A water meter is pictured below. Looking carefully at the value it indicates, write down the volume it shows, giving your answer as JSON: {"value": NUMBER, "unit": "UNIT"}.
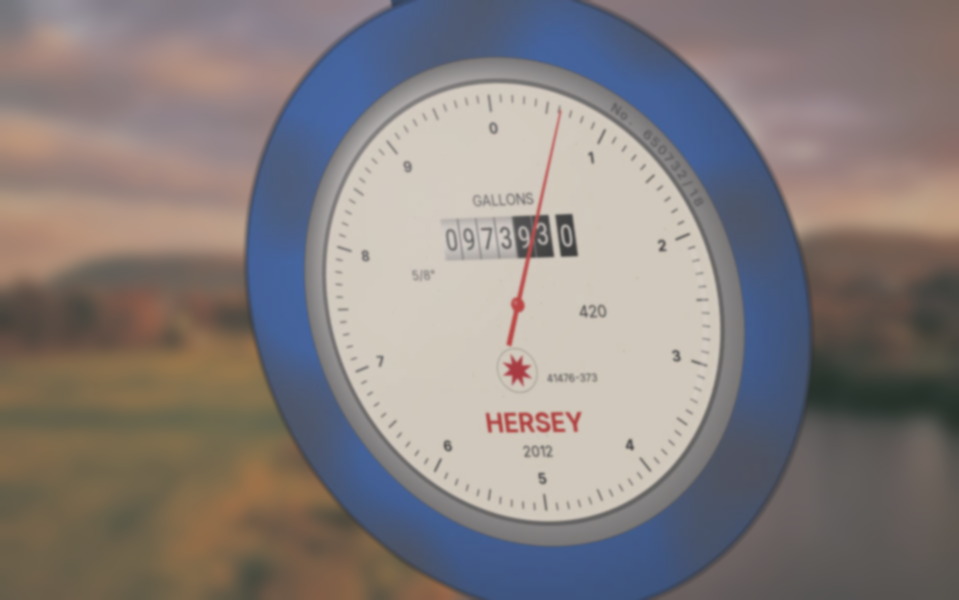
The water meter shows {"value": 973930.6, "unit": "gal"}
